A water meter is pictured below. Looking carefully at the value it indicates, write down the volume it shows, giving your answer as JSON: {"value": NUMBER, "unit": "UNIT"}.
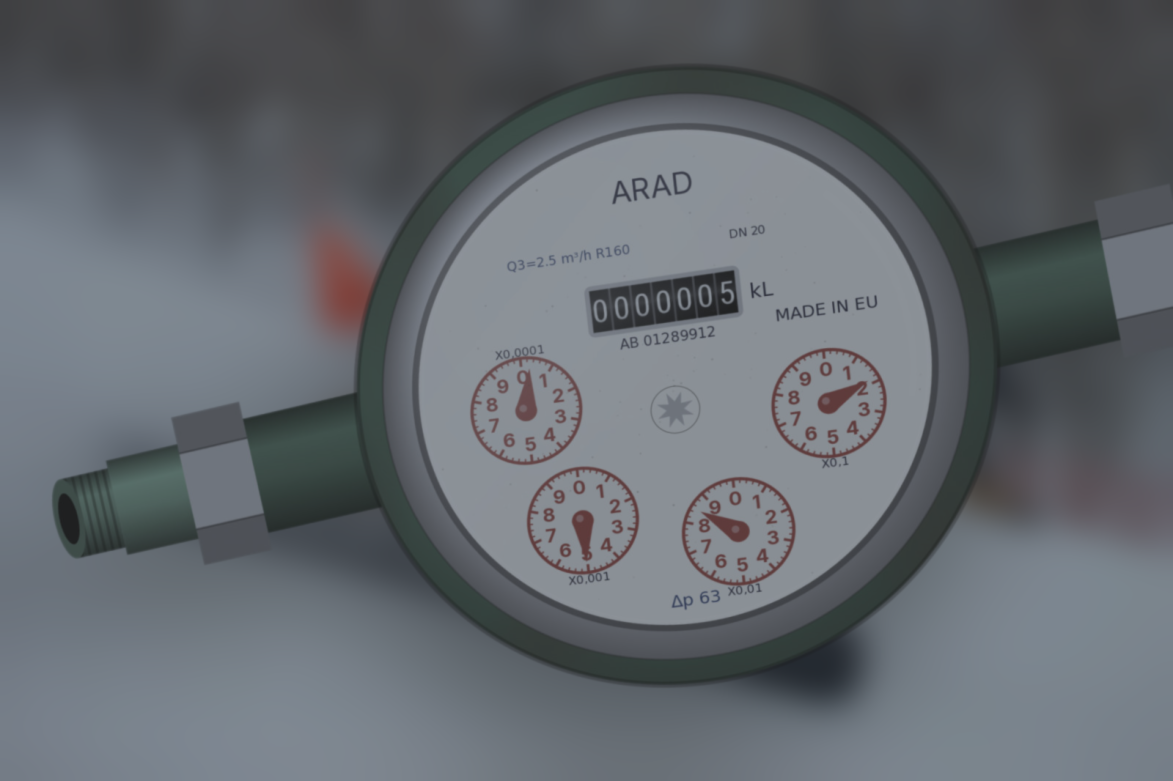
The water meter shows {"value": 5.1850, "unit": "kL"}
